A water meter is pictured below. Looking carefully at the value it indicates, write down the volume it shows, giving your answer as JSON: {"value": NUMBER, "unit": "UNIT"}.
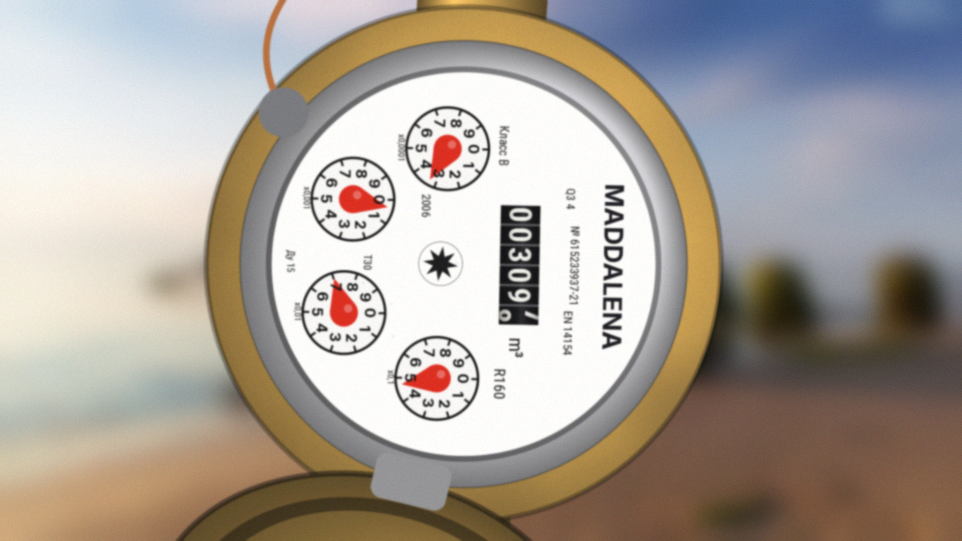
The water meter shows {"value": 3097.4703, "unit": "m³"}
